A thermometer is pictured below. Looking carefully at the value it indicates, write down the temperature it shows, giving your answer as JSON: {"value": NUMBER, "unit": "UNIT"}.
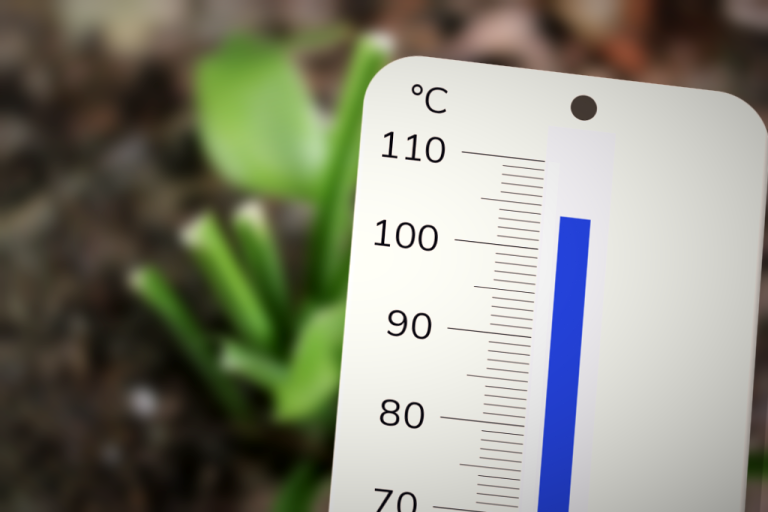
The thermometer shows {"value": 104, "unit": "°C"}
